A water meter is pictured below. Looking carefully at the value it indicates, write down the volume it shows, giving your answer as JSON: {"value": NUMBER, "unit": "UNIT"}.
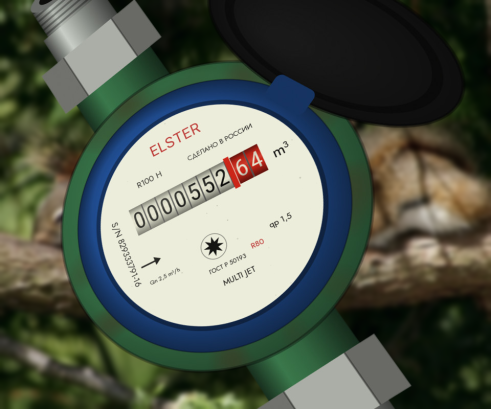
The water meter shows {"value": 552.64, "unit": "m³"}
